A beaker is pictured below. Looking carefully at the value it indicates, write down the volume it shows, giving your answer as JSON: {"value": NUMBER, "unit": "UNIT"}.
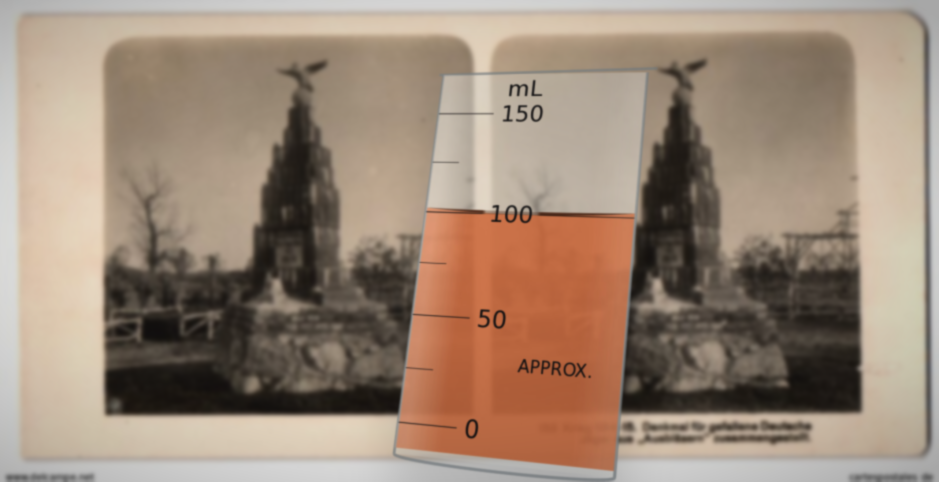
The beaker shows {"value": 100, "unit": "mL"}
